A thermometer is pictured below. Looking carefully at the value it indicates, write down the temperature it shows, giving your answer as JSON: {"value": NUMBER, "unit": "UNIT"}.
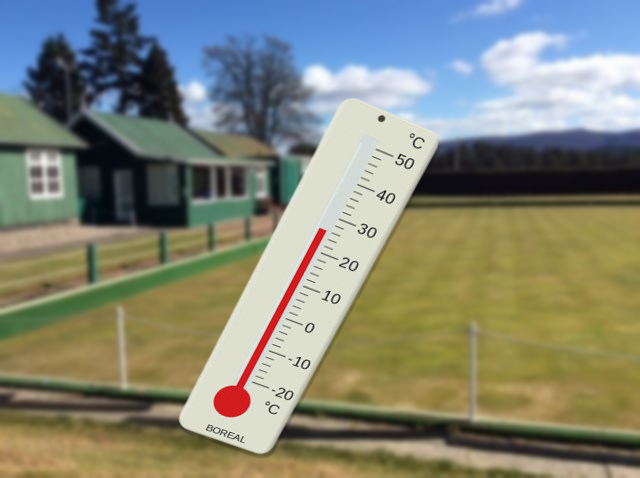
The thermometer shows {"value": 26, "unit": "°C"}
